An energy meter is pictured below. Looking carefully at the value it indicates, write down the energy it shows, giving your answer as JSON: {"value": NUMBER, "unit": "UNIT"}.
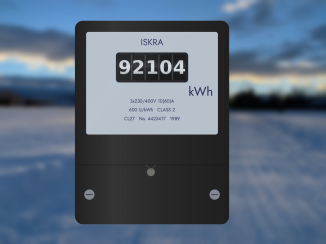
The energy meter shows {"value": 92104, "unit": "kWh"}
